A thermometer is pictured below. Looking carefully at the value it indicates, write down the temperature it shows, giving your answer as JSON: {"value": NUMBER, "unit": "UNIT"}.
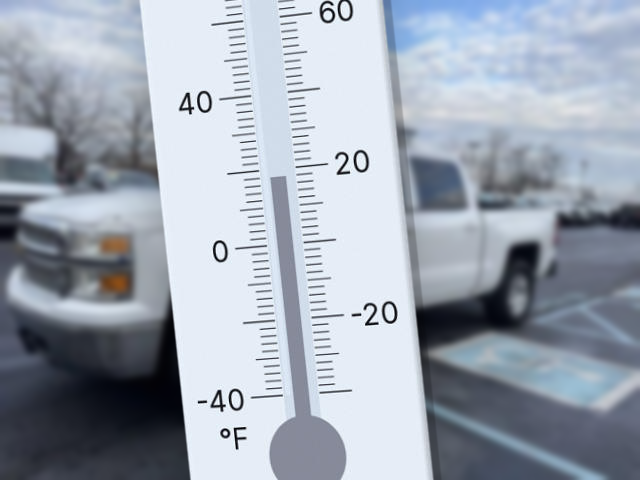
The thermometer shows {"value": 18, "unit": "°F"}
